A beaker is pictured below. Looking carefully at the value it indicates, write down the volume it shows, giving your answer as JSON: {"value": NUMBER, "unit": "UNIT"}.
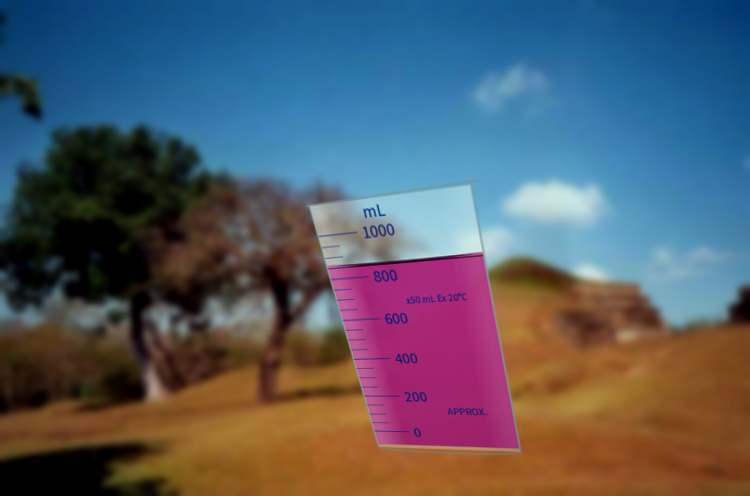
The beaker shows {"value": 850, "unit": "mL"}
